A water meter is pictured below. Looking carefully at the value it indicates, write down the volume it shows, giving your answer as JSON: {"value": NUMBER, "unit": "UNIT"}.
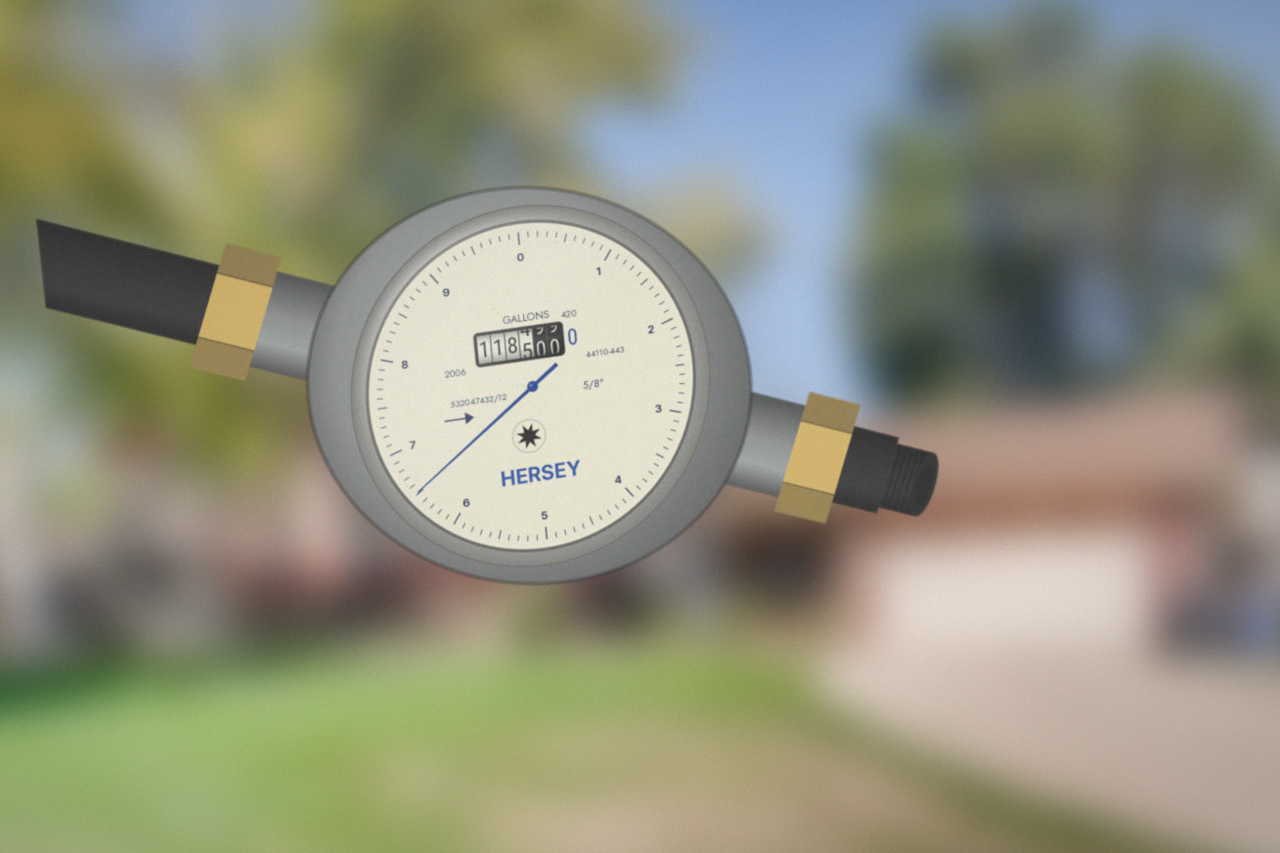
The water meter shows {"value": 1184996.5, "unit": "gal"}
